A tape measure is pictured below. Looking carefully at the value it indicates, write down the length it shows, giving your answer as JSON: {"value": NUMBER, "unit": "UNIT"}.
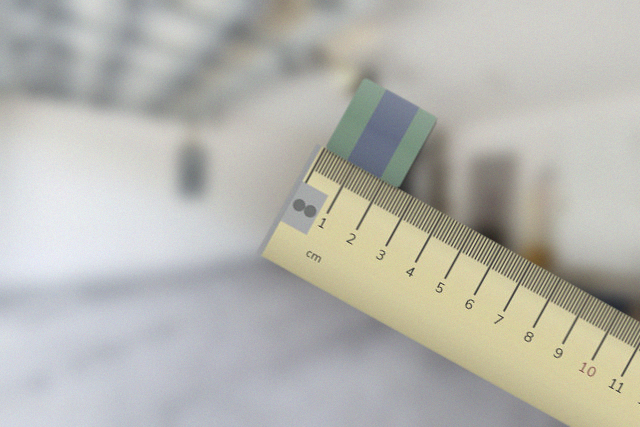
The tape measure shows {"value": 2.5, "unit": "cm"}
